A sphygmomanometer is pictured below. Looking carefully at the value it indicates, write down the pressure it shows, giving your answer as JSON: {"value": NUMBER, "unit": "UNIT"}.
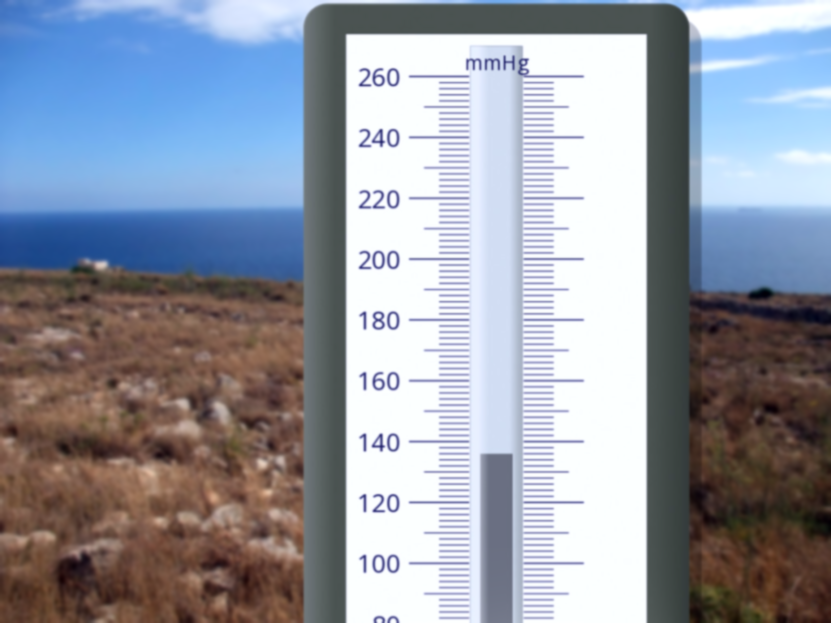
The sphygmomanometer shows {"value": 136, "unit": "mmHg"}
